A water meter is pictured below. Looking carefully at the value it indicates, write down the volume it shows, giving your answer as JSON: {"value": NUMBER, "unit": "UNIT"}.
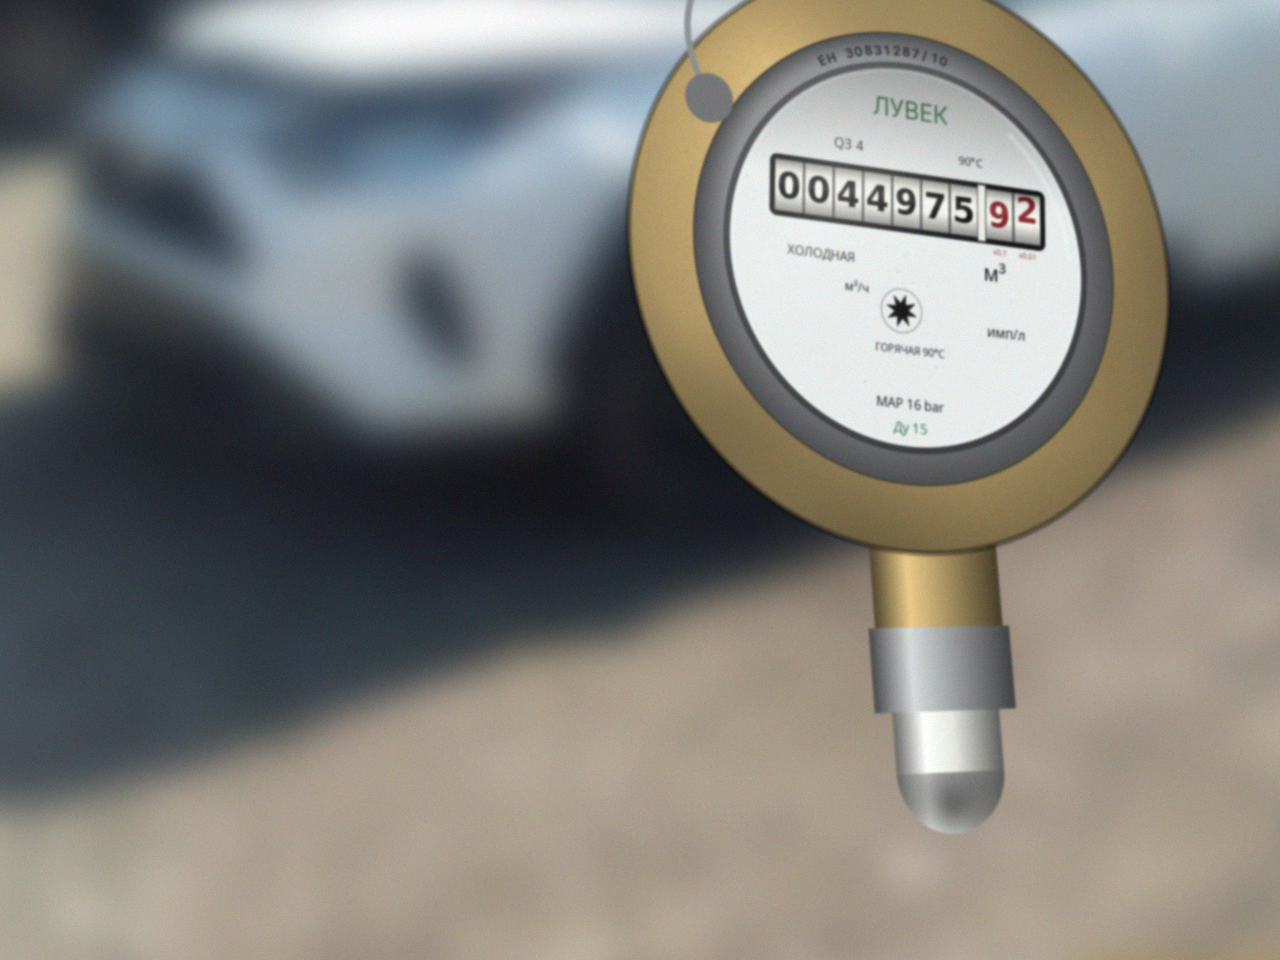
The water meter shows {"value": 44975.92, "unit": "m³"}
